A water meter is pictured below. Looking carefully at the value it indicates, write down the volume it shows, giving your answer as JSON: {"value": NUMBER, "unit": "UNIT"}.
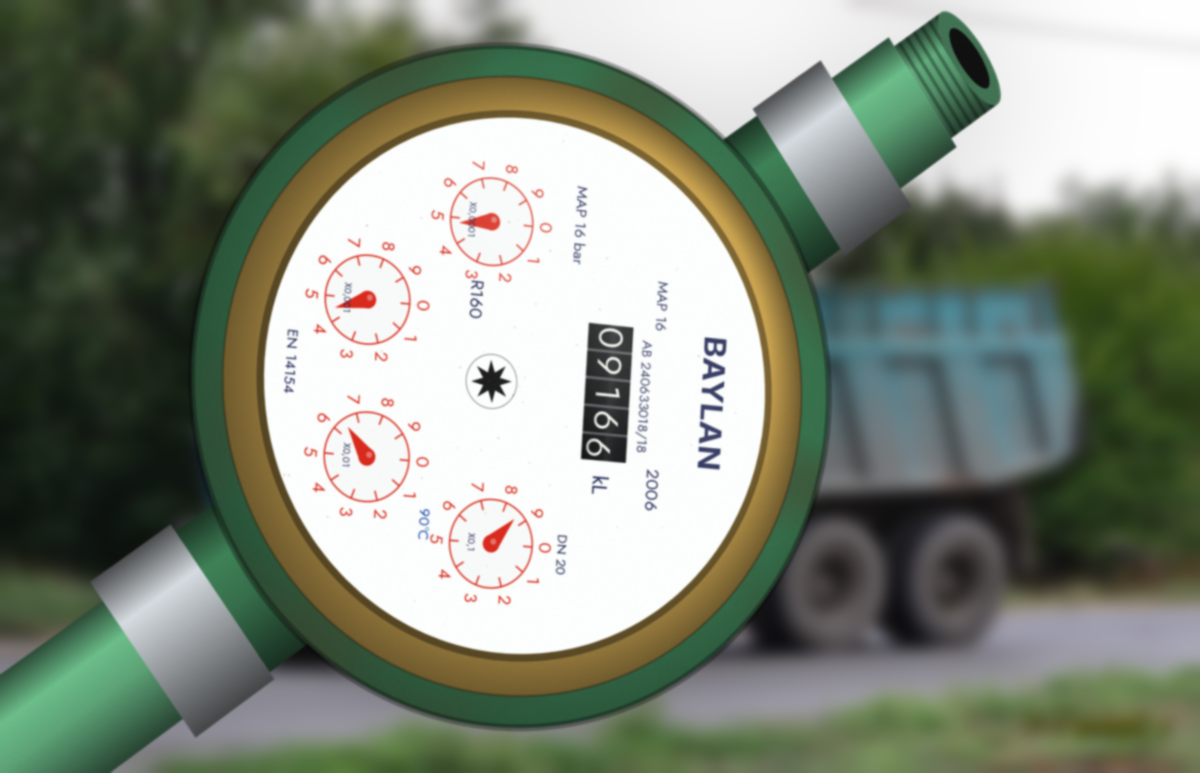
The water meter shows {"value": 9165.8644, "unit": "kL"}
